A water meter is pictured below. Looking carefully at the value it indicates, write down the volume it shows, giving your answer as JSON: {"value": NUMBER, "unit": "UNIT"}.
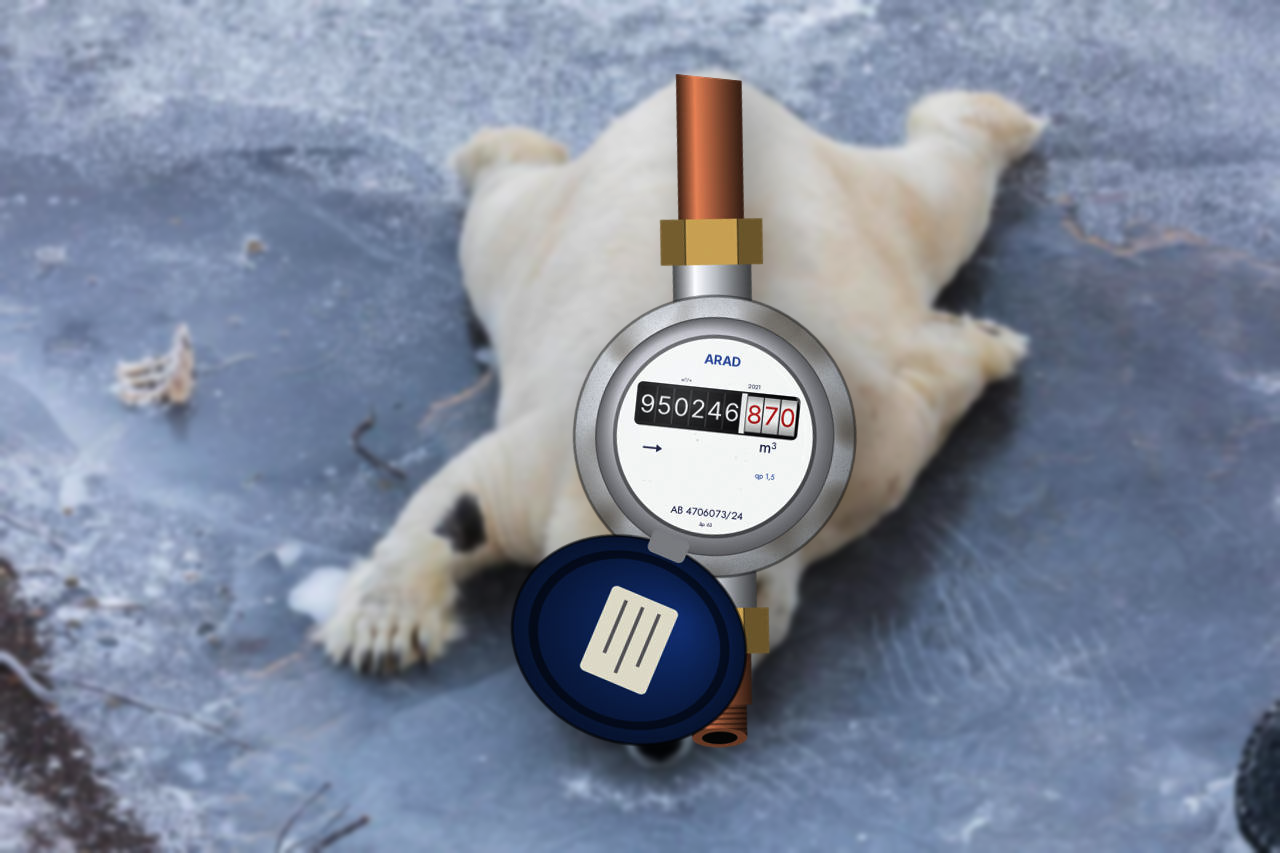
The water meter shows {"value": 950246.870, "unit": "m³"}
